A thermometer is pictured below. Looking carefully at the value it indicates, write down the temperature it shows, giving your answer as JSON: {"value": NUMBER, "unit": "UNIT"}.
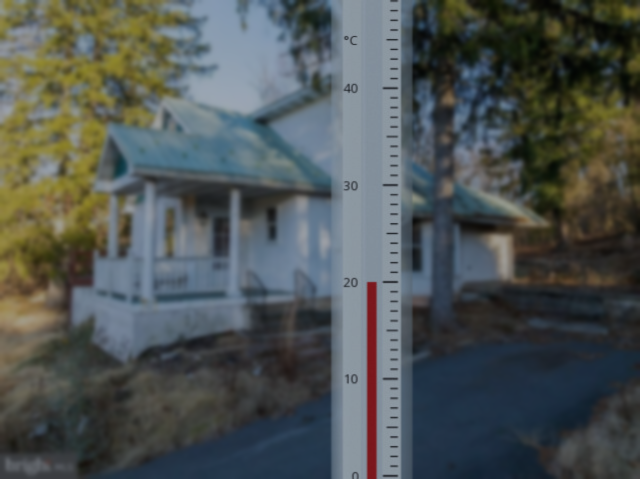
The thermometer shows {"value": 20, "unit": "°C"}
